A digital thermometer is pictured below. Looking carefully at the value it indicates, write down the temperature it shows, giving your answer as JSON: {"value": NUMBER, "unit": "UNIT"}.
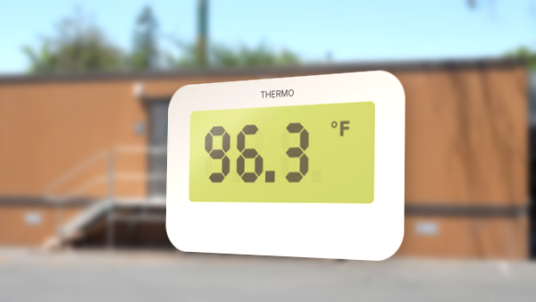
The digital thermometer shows {"value": 96.3, "unit": "°F"}
